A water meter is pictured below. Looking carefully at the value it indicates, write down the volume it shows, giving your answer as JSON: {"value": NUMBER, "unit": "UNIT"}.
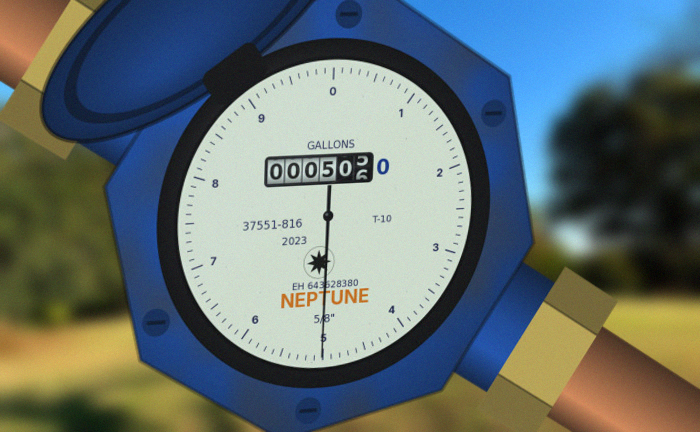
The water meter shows {"value": 5055.0, "unit": "gal"}
